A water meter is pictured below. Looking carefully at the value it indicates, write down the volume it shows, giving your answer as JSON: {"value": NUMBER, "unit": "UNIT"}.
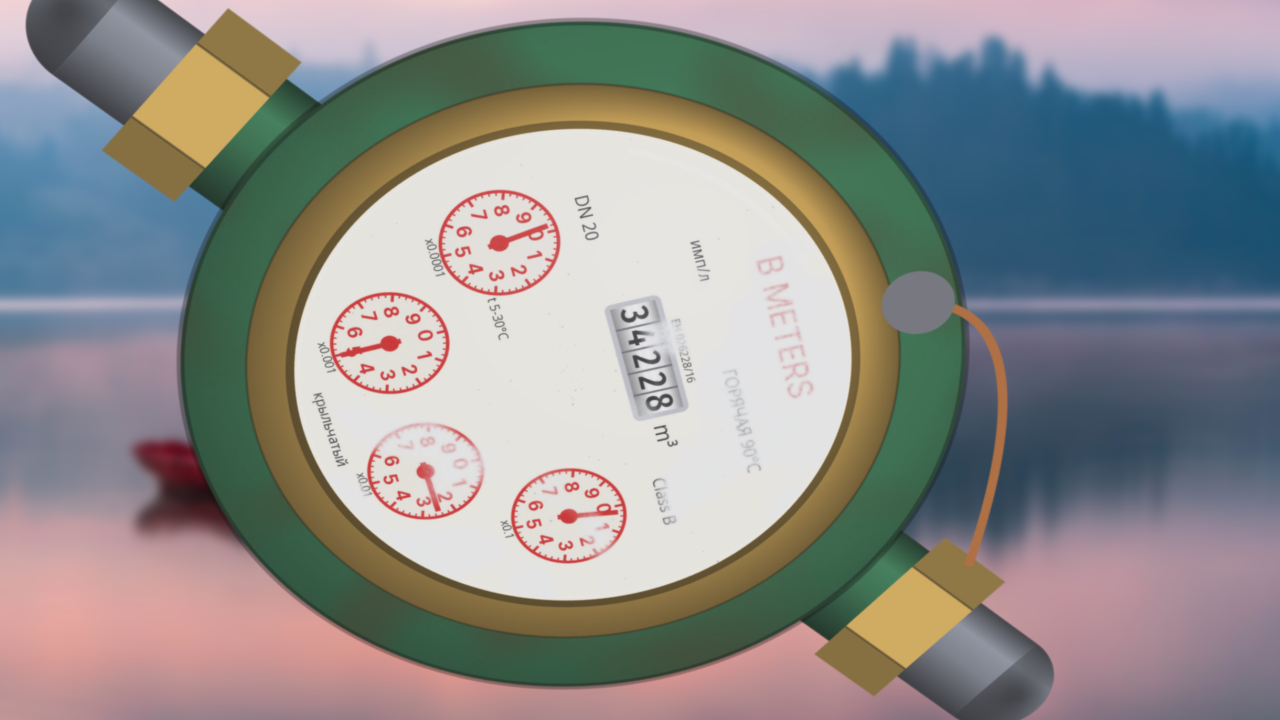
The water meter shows {"value": 34228.0249, "unit": "m³"}
